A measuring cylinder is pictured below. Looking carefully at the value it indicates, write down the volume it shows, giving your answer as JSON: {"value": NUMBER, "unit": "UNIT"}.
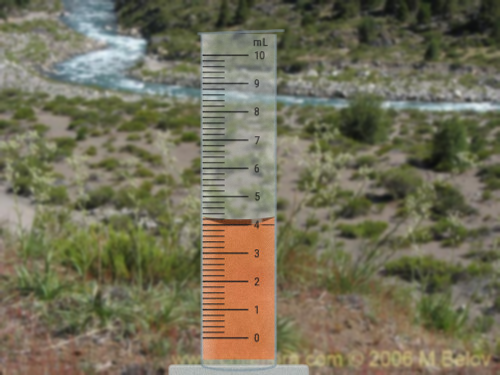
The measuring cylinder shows {"value": 4, "unit": "mL"}
